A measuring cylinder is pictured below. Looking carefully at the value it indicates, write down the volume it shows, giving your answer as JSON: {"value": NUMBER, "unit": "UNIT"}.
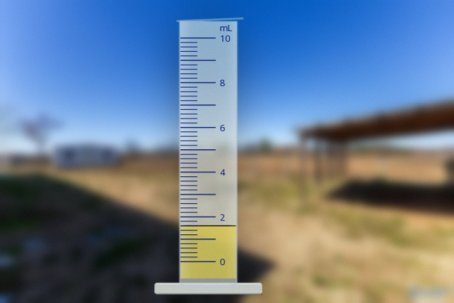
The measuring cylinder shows {"value": 1.6, "unit": "mL"}
